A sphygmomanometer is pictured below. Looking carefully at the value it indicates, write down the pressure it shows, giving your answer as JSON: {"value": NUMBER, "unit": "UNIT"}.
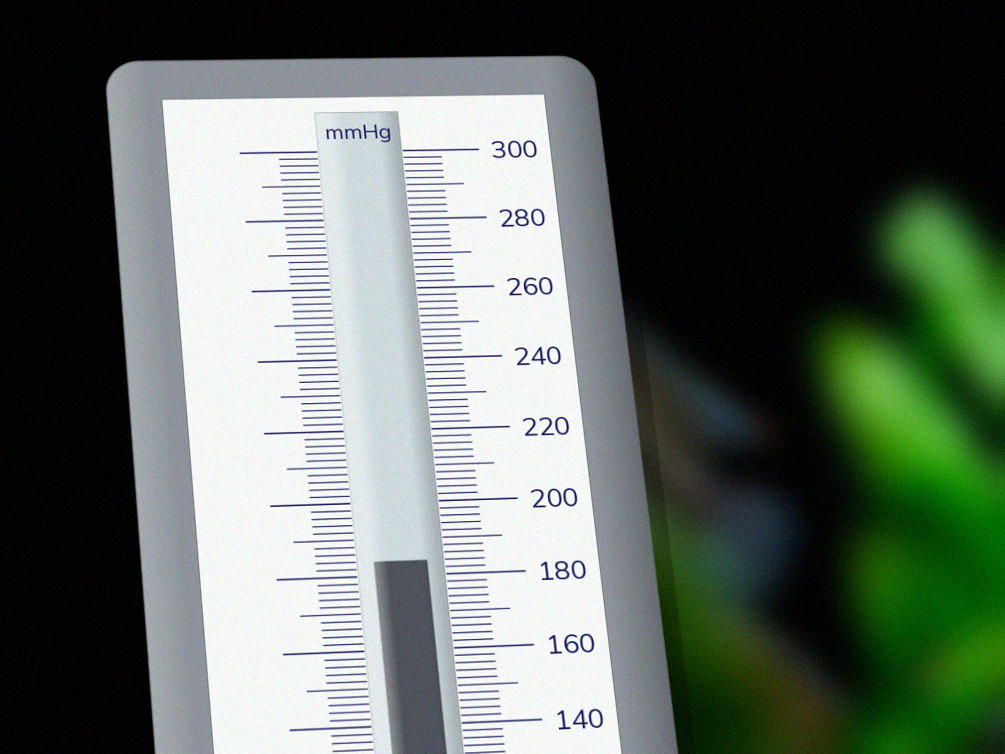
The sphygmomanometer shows {"value": 184, "unit": "mmHg"}
